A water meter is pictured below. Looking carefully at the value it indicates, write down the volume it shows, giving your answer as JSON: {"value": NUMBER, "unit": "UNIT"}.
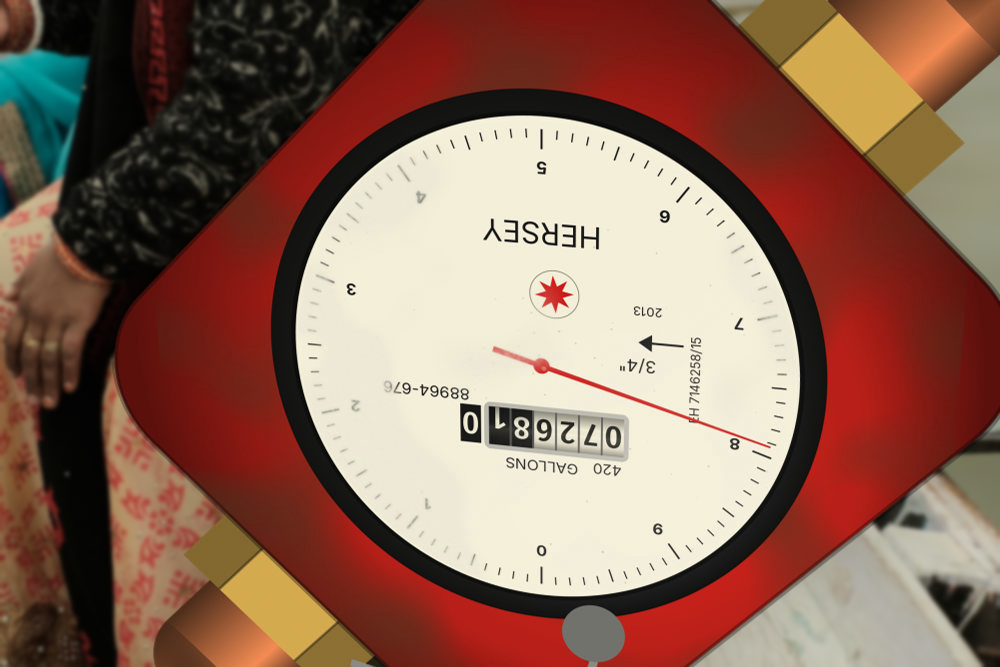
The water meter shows {"value": 726807.9, "unit": "gal"}
